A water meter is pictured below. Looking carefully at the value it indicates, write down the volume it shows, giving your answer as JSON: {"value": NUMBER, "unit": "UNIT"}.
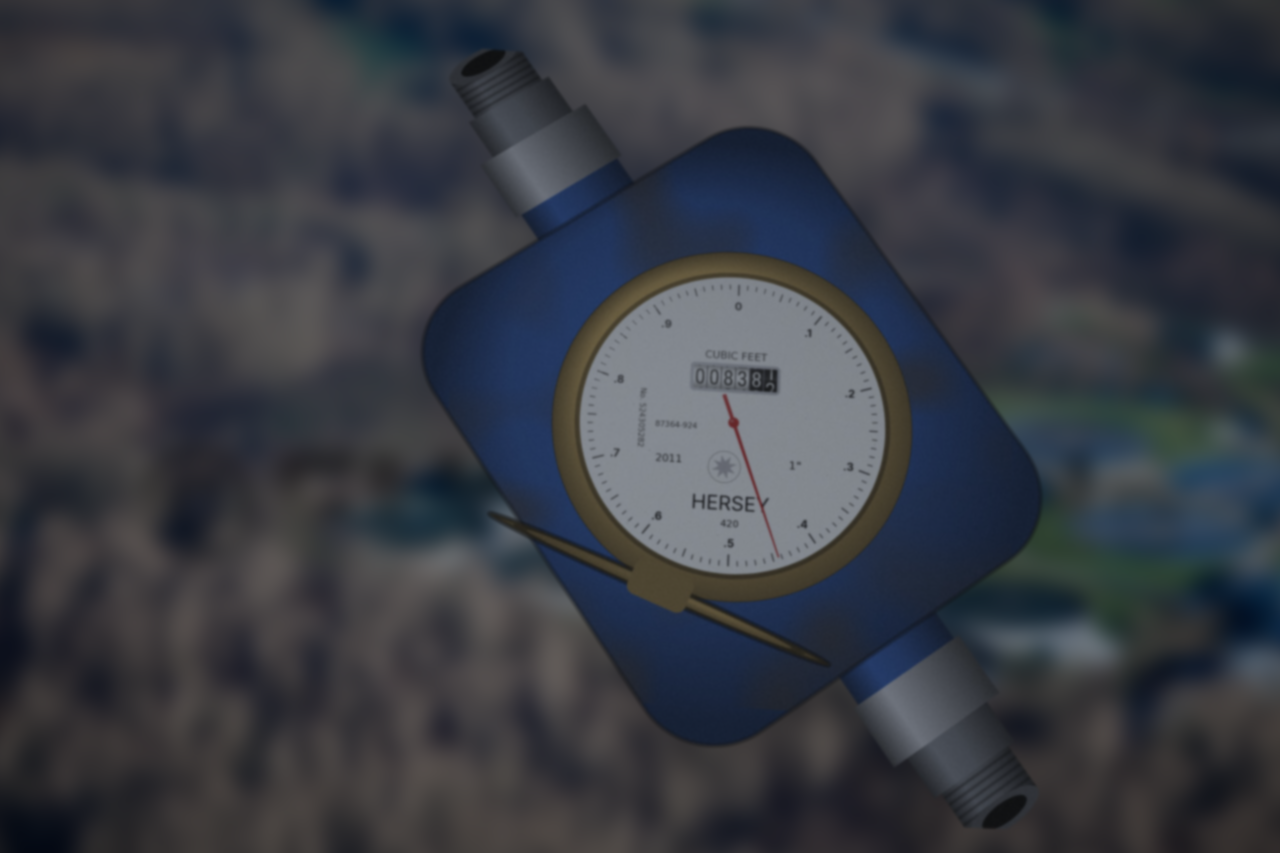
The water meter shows {"value": 8381.44, "unit": "ft³"}
